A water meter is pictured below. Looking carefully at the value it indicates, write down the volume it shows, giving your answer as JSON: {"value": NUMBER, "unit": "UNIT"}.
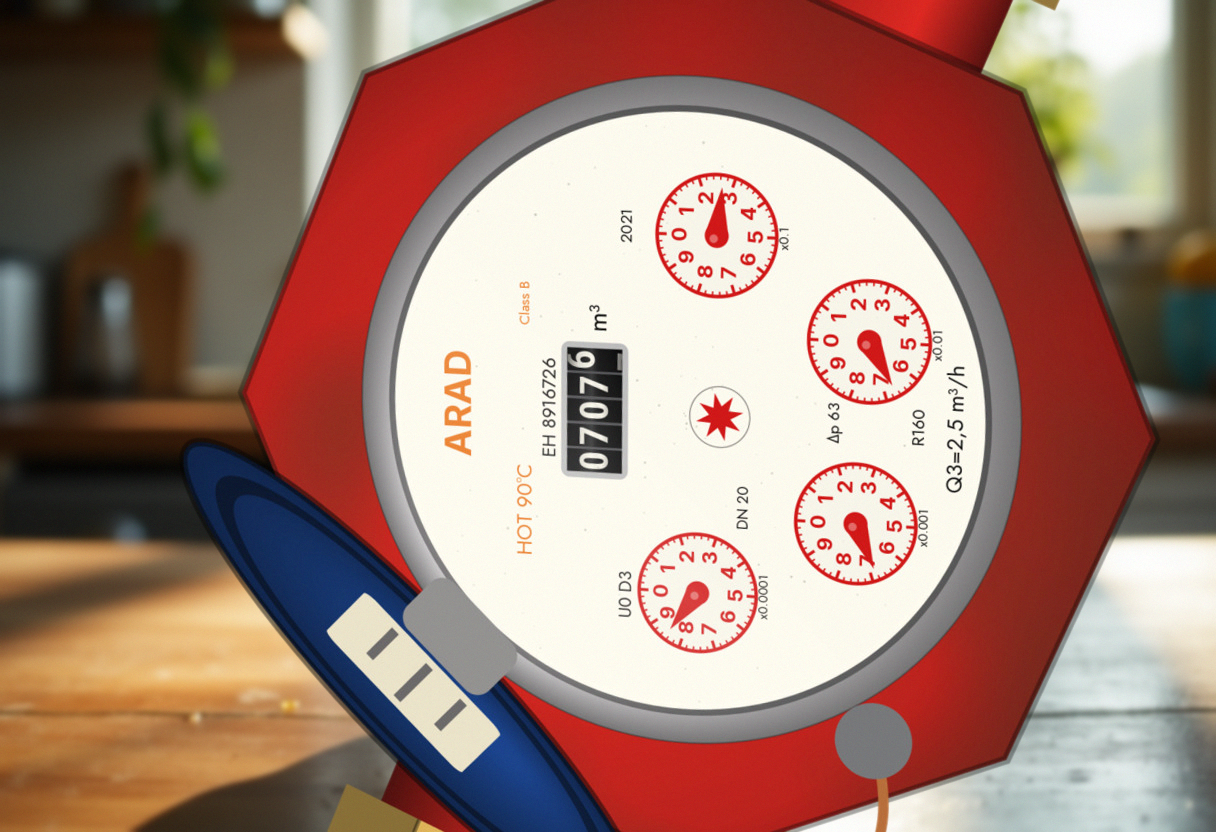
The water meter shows {"value": 7076.2668, "unit": "m³"}
